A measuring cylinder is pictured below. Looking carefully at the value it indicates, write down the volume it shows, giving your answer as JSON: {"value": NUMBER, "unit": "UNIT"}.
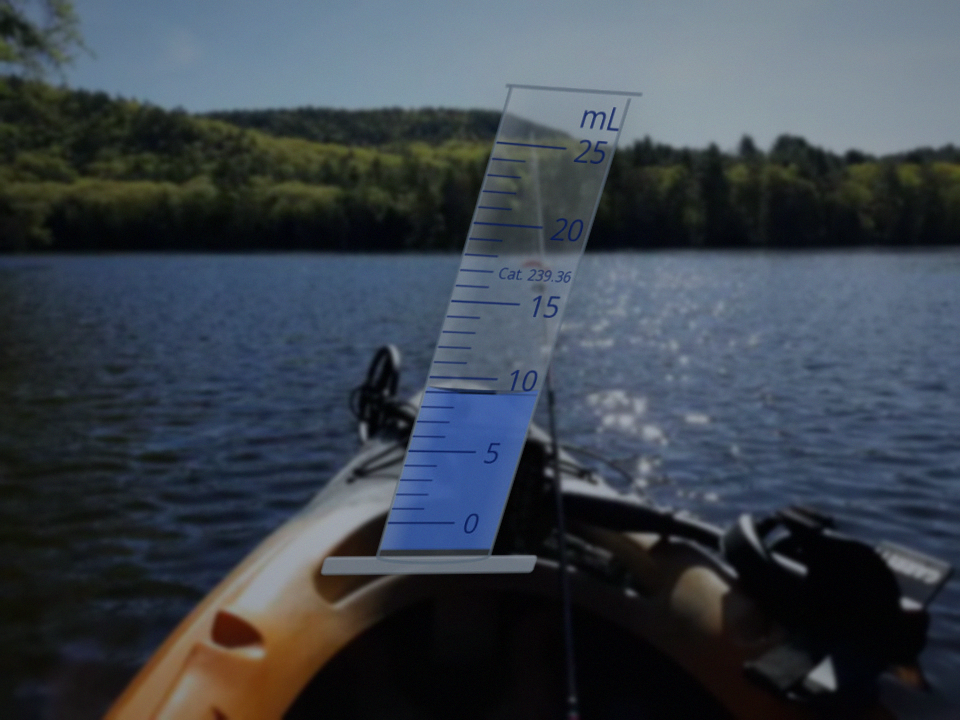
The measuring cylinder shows {"value": 9, "unit": "mL"}
